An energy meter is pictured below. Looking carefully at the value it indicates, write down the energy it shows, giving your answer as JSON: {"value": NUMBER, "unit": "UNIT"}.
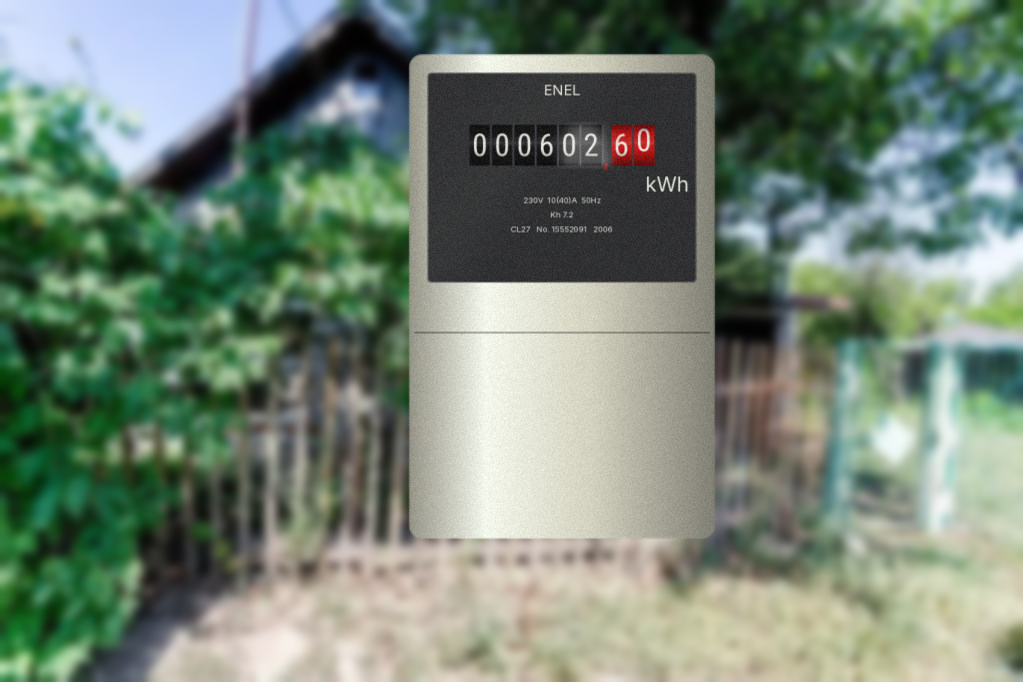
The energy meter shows {"value": 602.60, "unit": "kWh"}
